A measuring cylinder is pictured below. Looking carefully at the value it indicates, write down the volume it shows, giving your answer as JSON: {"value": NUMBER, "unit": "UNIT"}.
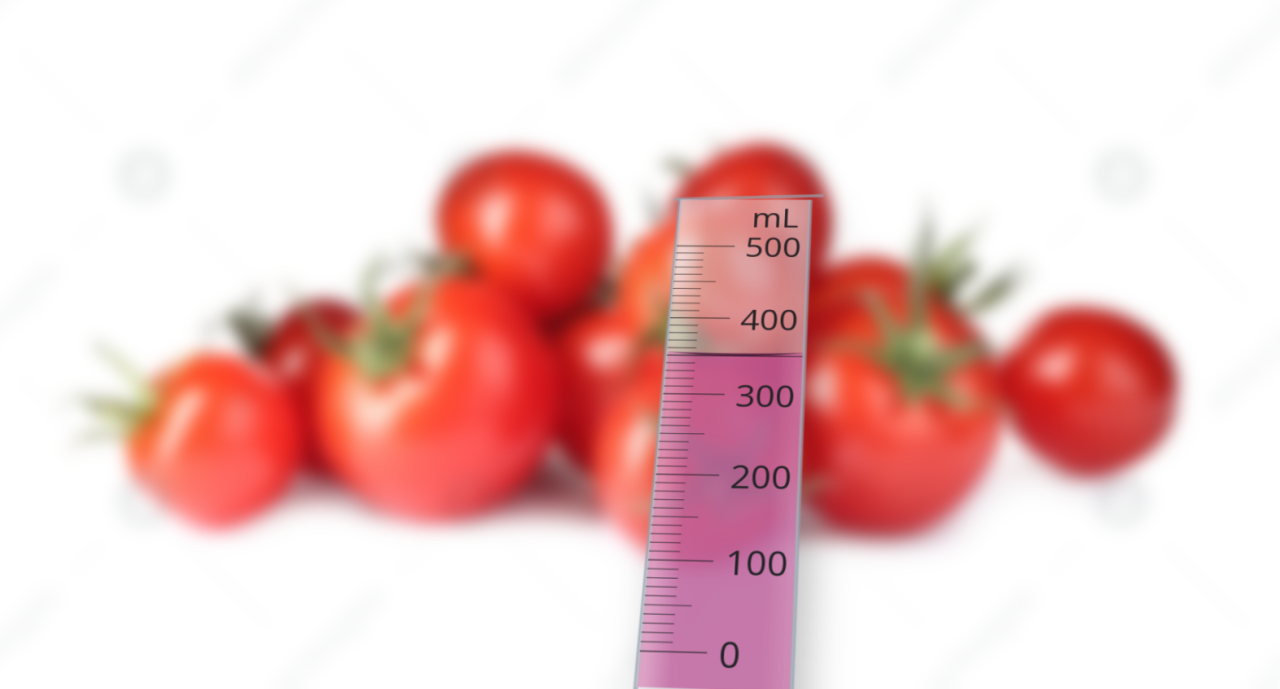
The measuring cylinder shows {"value": 350, "unit": "mL"}
